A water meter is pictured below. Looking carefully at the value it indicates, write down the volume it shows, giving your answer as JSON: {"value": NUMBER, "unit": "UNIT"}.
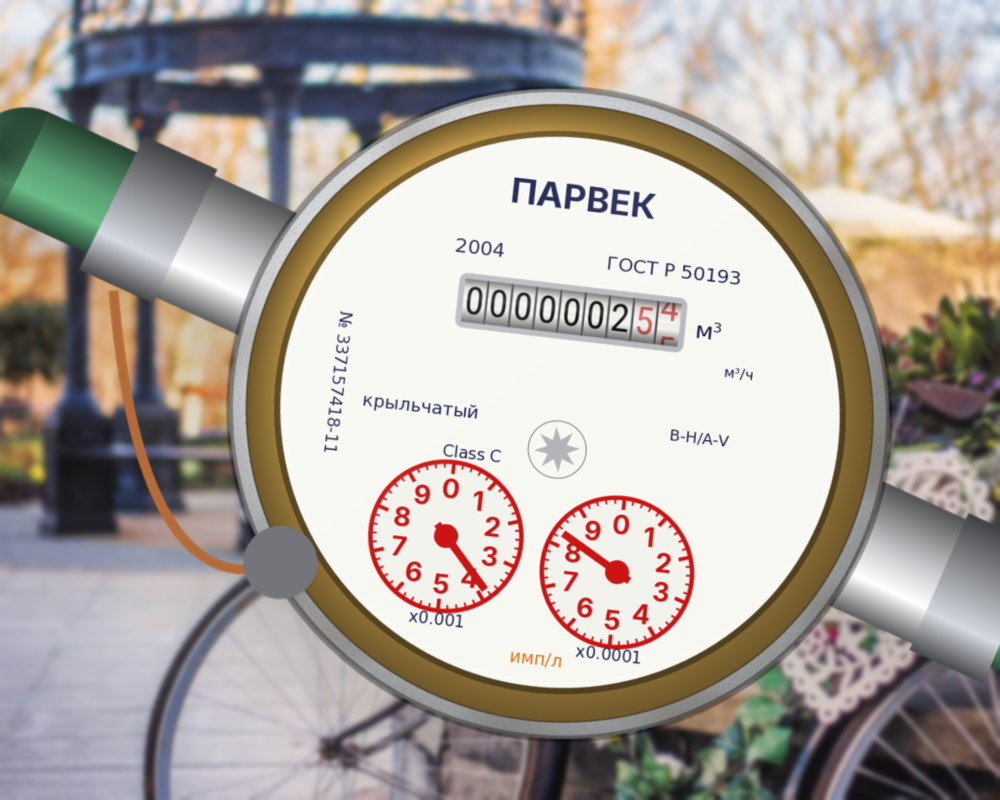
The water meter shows {"value": 2.5438, "unit": "m³"}
